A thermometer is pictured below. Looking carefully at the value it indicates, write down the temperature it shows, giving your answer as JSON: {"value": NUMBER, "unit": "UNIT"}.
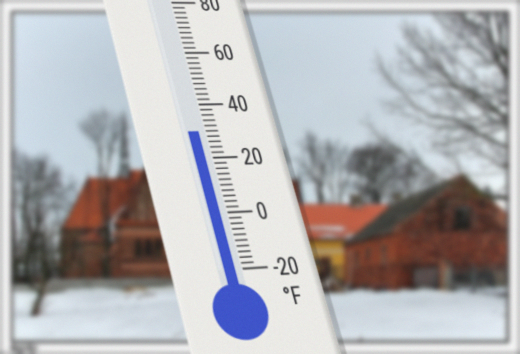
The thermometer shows {"value": 30, "unit": "°F"}
